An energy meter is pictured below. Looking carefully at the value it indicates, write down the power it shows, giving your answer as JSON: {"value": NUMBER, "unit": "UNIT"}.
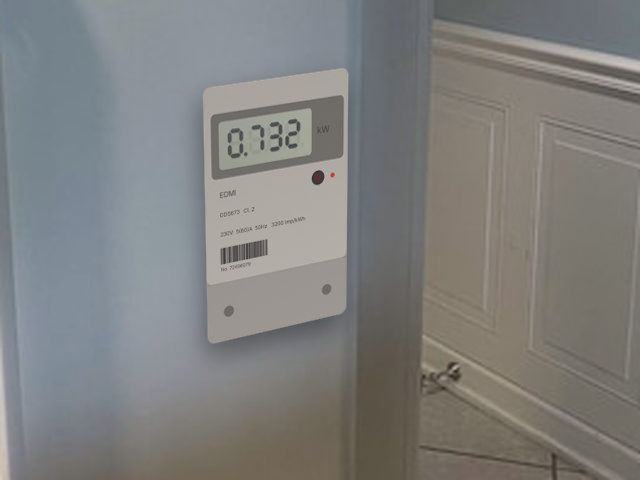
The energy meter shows {"value": 0.732, "unit": "kW"}
